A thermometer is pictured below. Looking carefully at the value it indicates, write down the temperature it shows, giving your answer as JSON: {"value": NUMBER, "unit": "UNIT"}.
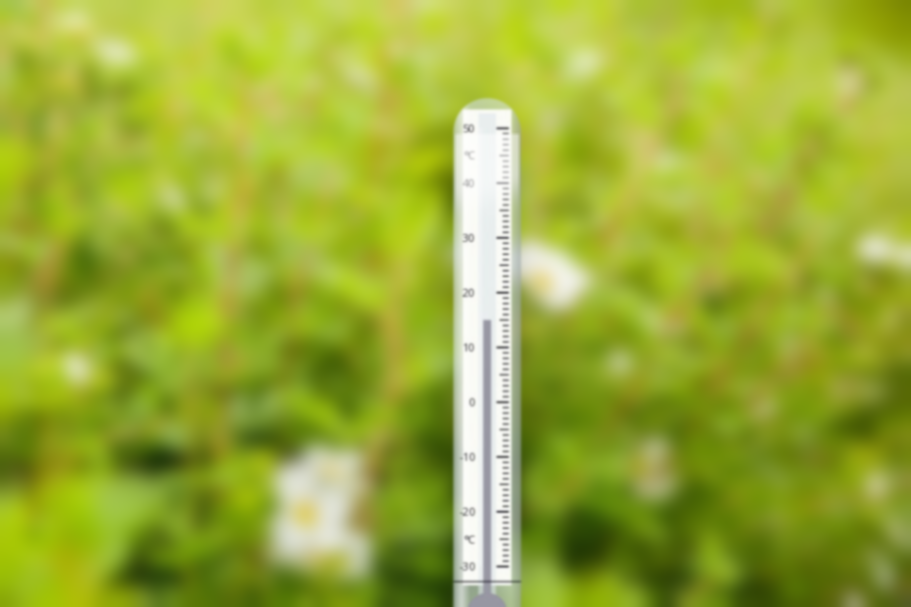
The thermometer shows {"value": 15, "unit": "°C"}
